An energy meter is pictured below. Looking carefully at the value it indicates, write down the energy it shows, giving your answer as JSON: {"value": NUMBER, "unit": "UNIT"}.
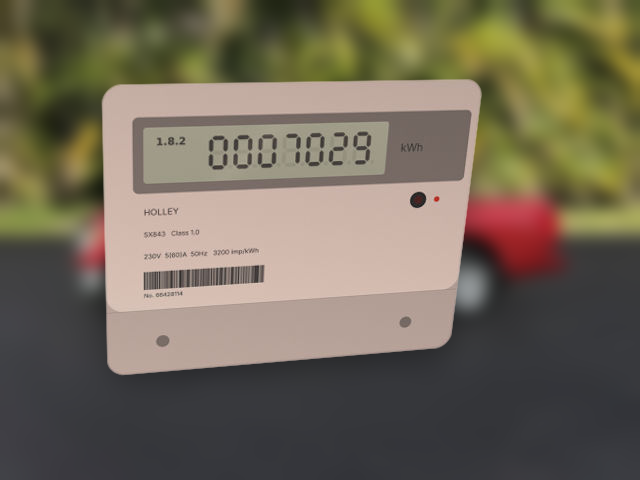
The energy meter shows {"value": 7029, "unit": "kWh"}
